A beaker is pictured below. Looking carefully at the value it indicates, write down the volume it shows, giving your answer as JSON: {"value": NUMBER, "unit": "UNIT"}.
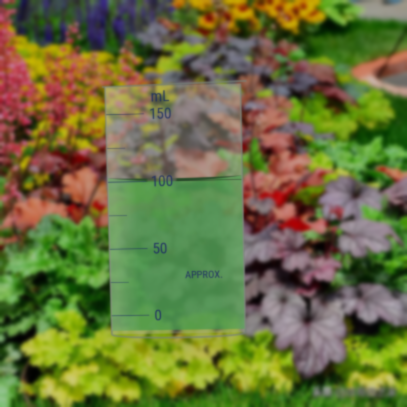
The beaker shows {"value": 100, "unit": "mL"}
